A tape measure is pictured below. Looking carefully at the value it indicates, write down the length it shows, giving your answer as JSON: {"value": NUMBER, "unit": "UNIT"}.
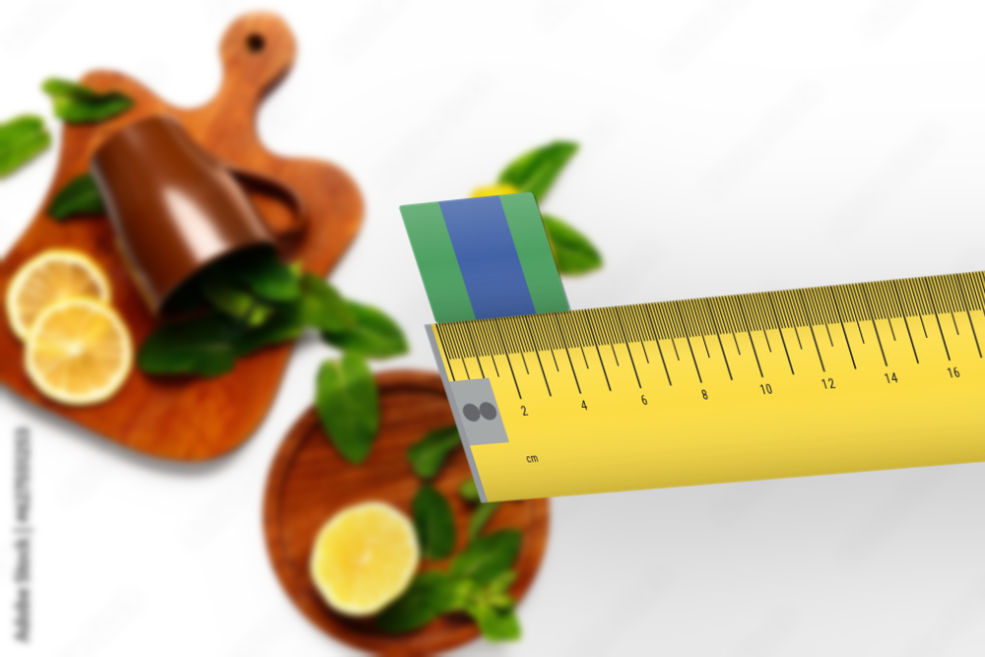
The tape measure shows {"value": 4.5, "unit": "cm"}
